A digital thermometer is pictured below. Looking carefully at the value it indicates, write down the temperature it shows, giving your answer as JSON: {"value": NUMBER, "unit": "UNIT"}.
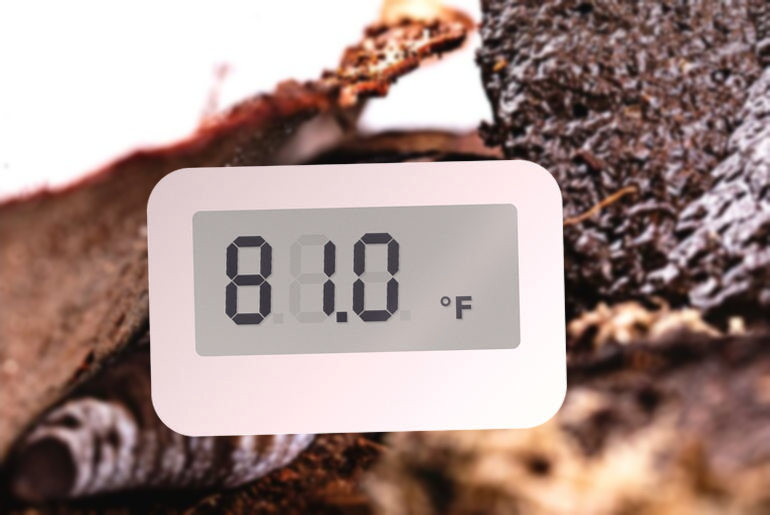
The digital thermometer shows {"value": 81.0, "unit": "°F"}
